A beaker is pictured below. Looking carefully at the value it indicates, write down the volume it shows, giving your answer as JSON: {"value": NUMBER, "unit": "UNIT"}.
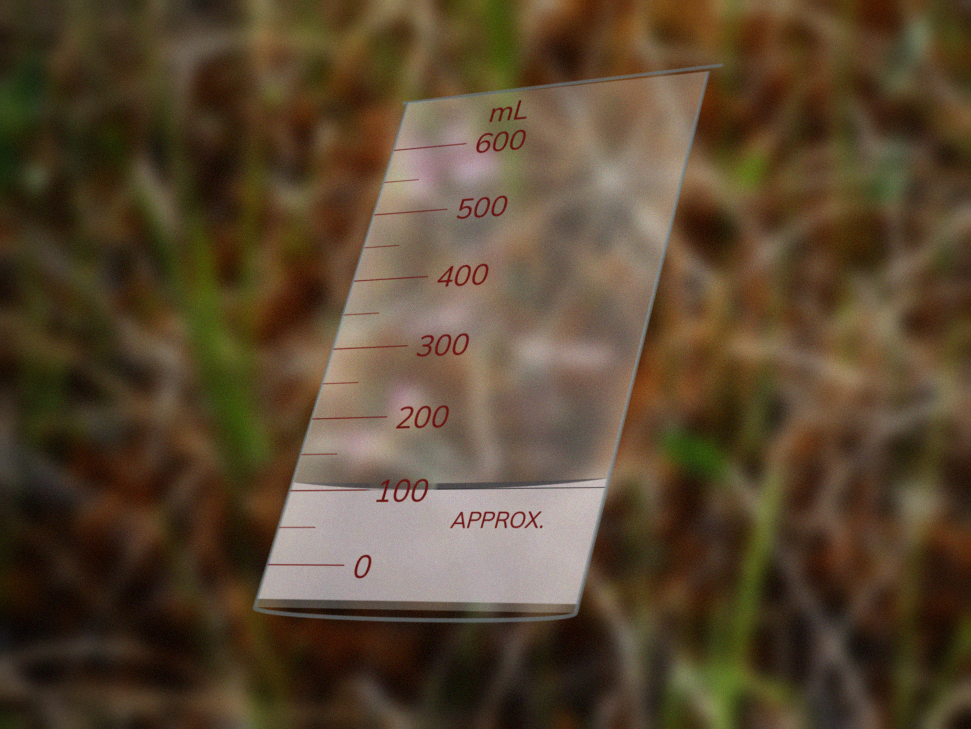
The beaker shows {"value": 100, "unit": "mL"}
